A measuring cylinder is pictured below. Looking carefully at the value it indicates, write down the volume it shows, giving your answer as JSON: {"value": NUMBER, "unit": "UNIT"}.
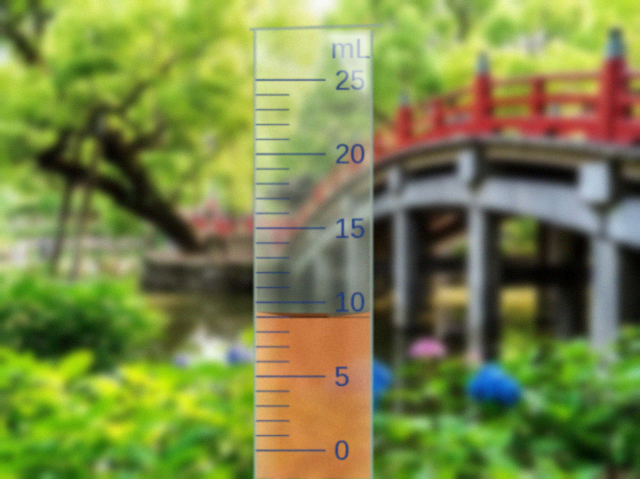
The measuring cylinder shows {"value": 9, "unit": "mL"}
